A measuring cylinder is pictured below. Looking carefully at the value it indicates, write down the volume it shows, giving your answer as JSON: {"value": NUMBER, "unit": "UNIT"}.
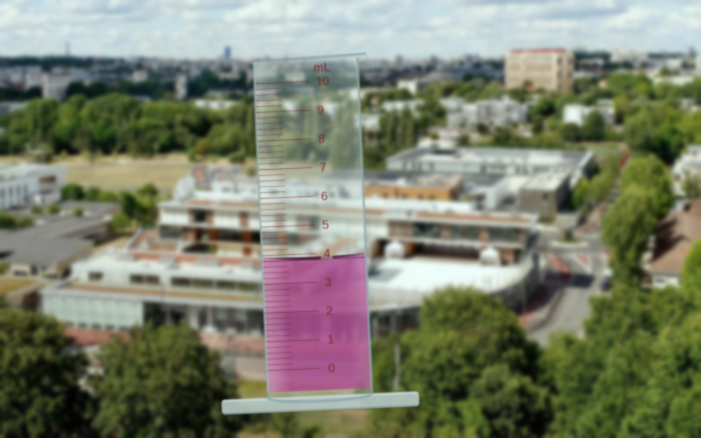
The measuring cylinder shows {"value": 3.8, "unit": "mL"}
